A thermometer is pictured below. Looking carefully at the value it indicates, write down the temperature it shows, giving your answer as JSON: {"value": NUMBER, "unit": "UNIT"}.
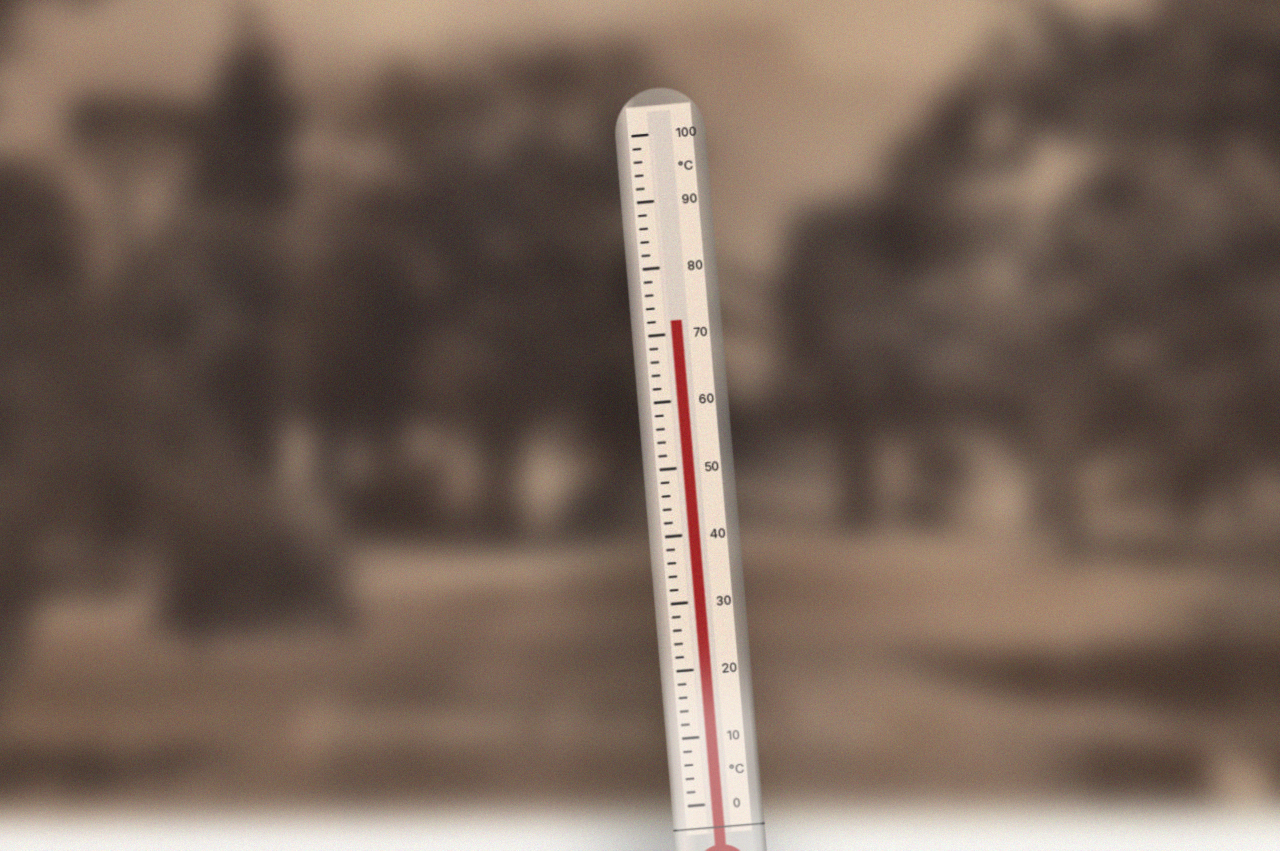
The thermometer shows {"value": 72, "unit": "°C"}
